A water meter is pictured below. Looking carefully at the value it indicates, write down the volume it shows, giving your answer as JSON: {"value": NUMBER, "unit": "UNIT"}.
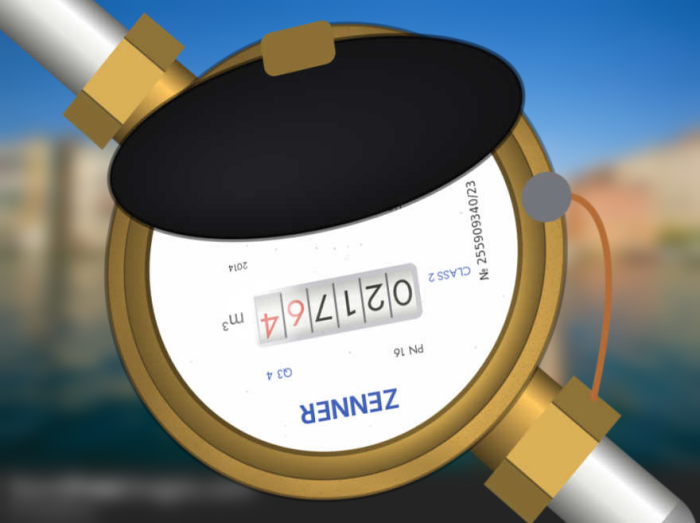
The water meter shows {"value": 217.64, "unit": "m³"}
